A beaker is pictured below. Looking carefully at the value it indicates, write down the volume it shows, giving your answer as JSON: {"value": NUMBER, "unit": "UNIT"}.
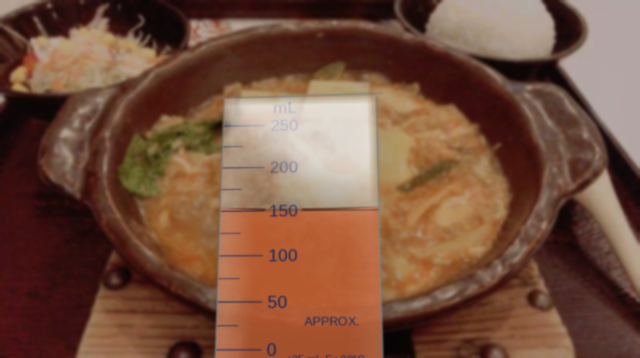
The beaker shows {"value": 150, "unit": "mL"}
